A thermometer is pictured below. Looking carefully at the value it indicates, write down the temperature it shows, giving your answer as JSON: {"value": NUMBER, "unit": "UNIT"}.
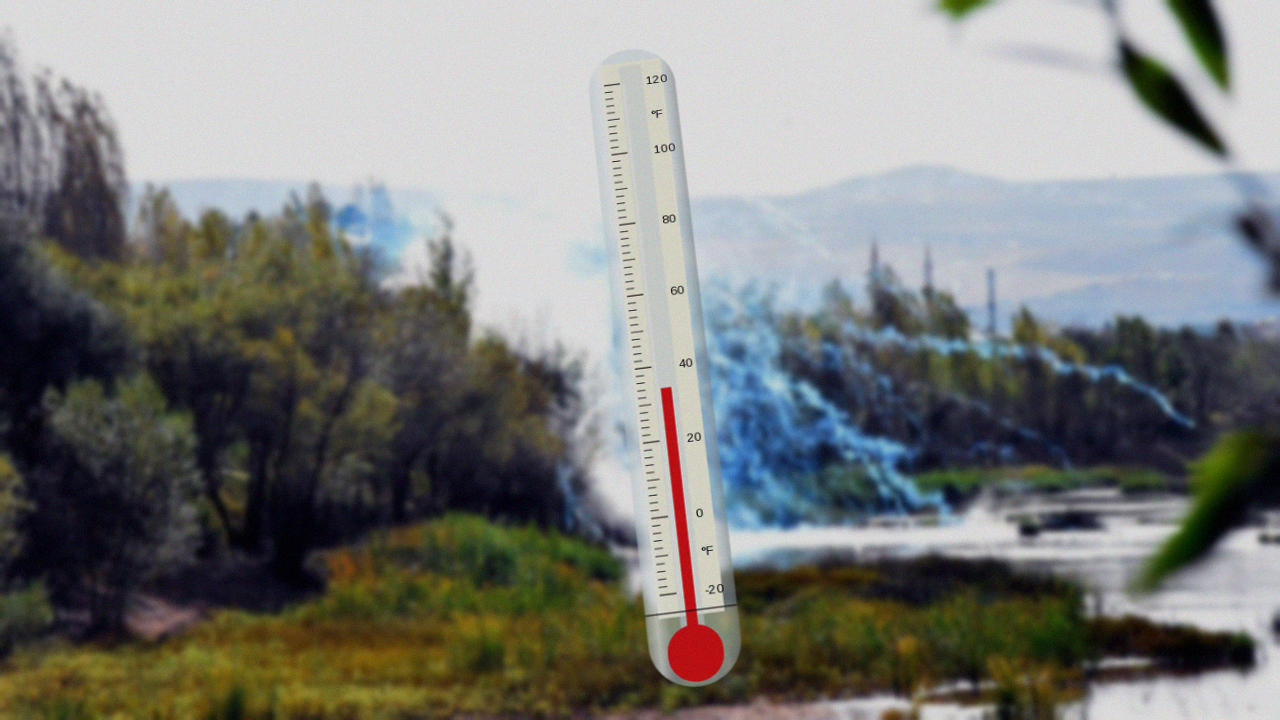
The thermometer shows {"value": 34, "unit": "°F"}
